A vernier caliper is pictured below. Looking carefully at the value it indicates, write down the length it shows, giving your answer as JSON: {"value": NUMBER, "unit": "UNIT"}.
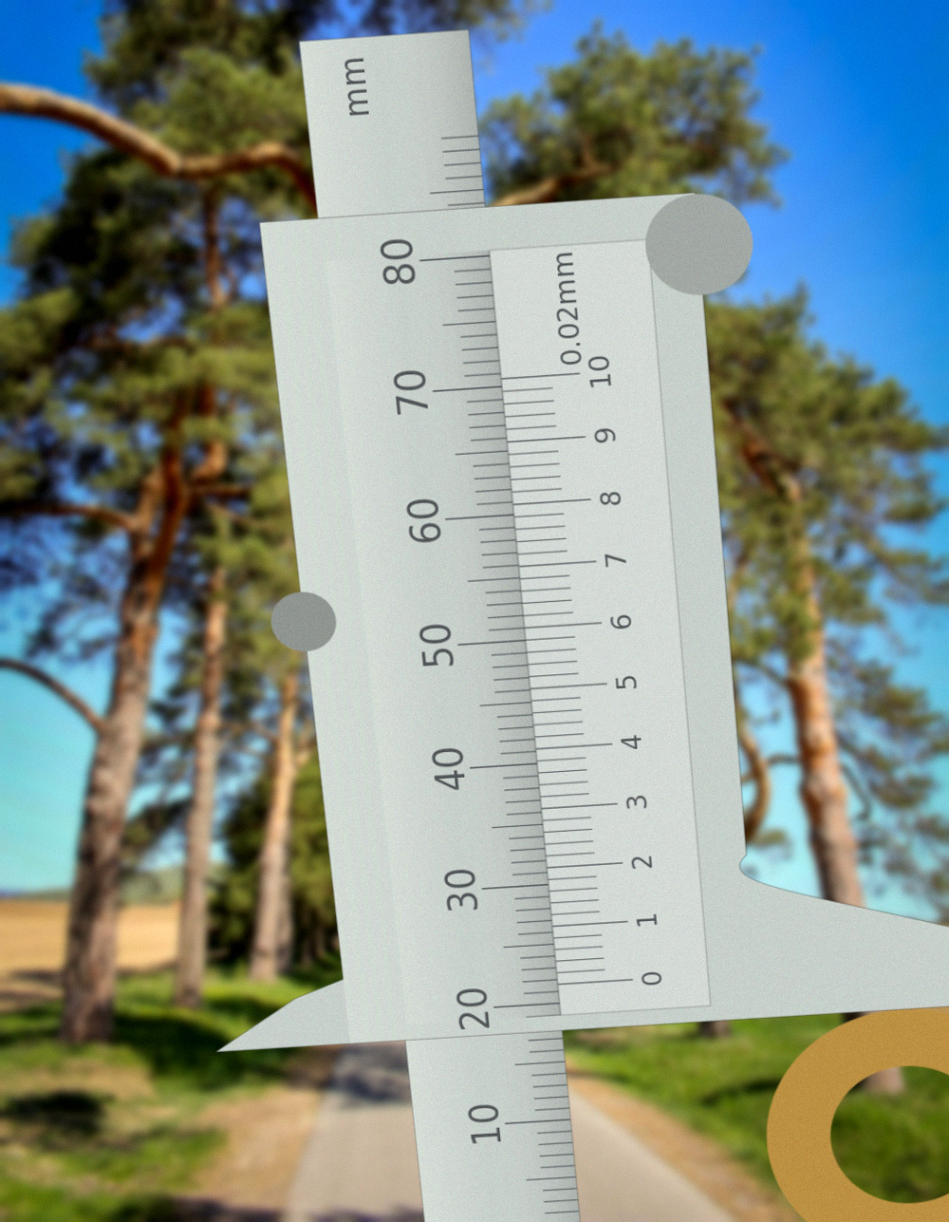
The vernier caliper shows {"value": 21.6, "unit": "mm"}
